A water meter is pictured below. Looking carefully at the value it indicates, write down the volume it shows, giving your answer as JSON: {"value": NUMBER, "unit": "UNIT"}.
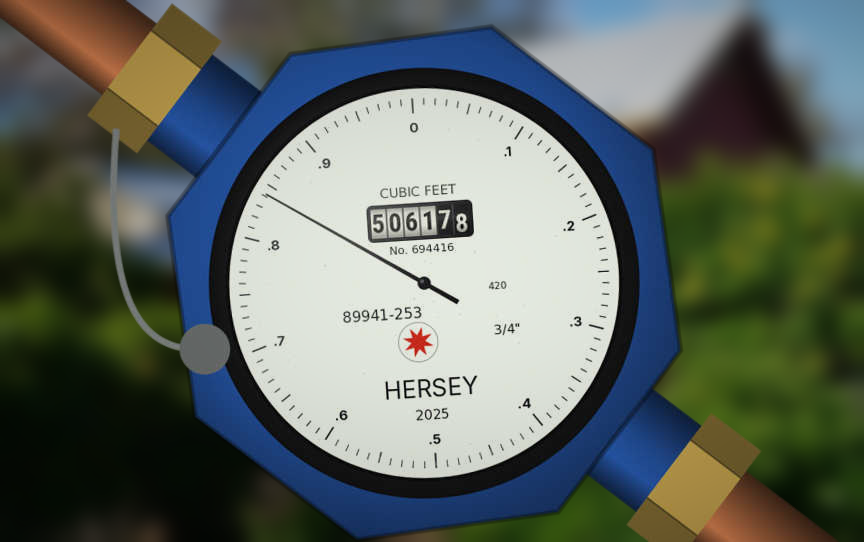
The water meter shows {"value": 506177.84, "unit": "ft³"}
